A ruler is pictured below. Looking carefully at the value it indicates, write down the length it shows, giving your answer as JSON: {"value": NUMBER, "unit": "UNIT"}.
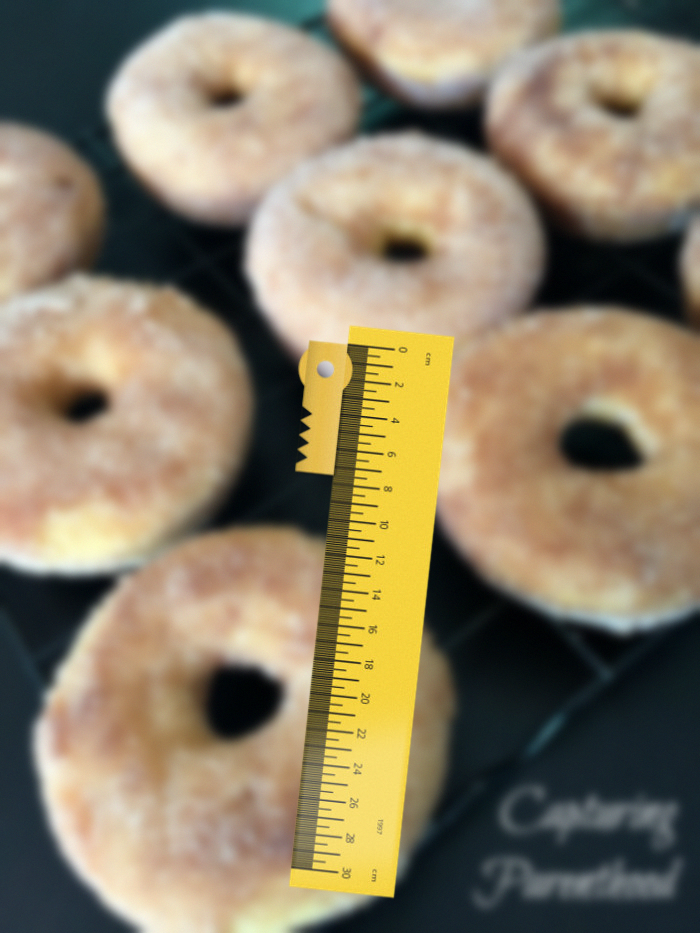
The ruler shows {"value": 7.5, "unit": "cm"}
